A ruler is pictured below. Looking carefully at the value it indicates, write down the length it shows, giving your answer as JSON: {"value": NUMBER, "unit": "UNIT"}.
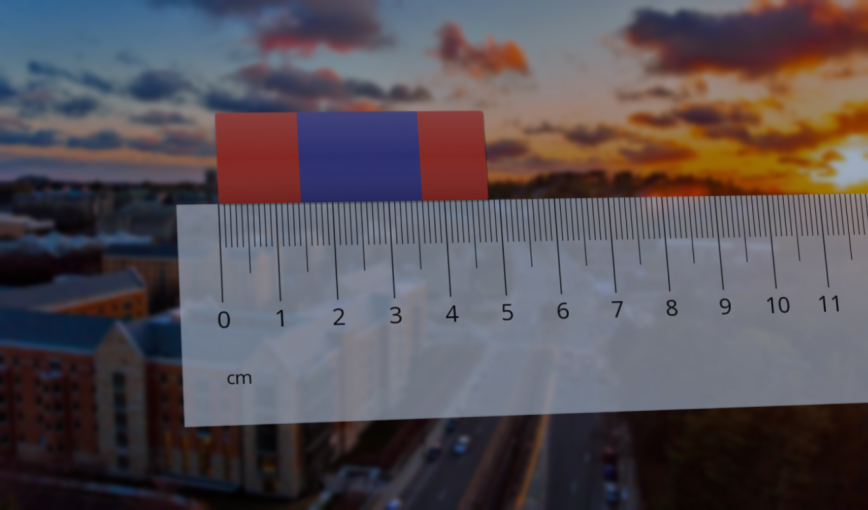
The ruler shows {"value": 4.8, "unit": "cm"}
